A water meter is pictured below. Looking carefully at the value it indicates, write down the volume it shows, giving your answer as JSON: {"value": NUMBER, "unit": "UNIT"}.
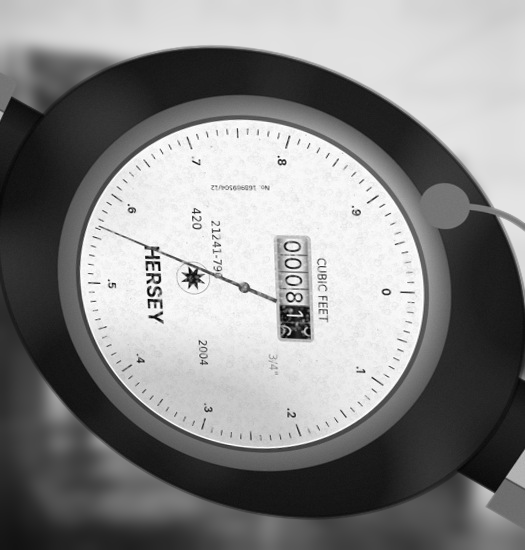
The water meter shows {"value": 815.56, "unit": "ft³"}
